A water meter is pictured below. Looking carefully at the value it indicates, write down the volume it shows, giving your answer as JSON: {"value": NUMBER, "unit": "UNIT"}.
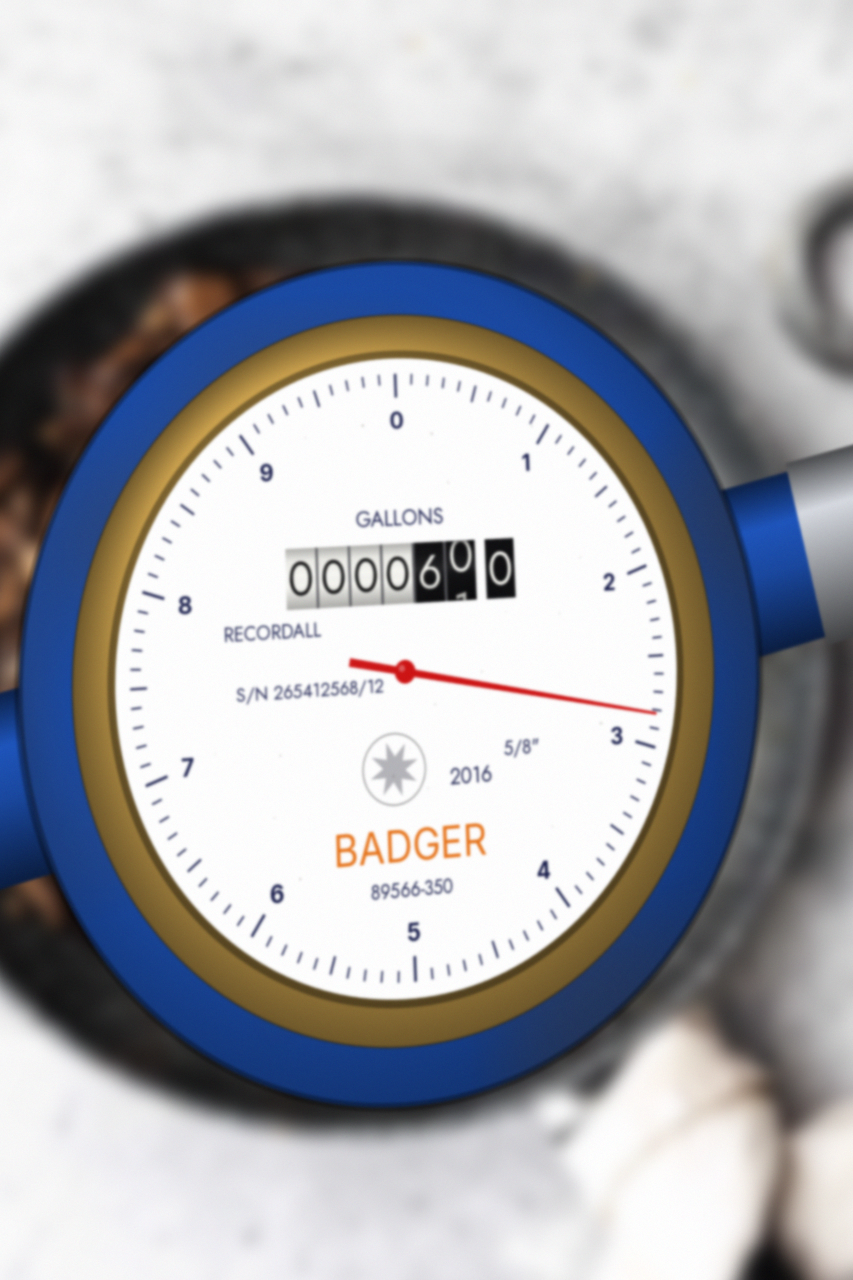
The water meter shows {"value": 602.8, "unit": "gal"}
